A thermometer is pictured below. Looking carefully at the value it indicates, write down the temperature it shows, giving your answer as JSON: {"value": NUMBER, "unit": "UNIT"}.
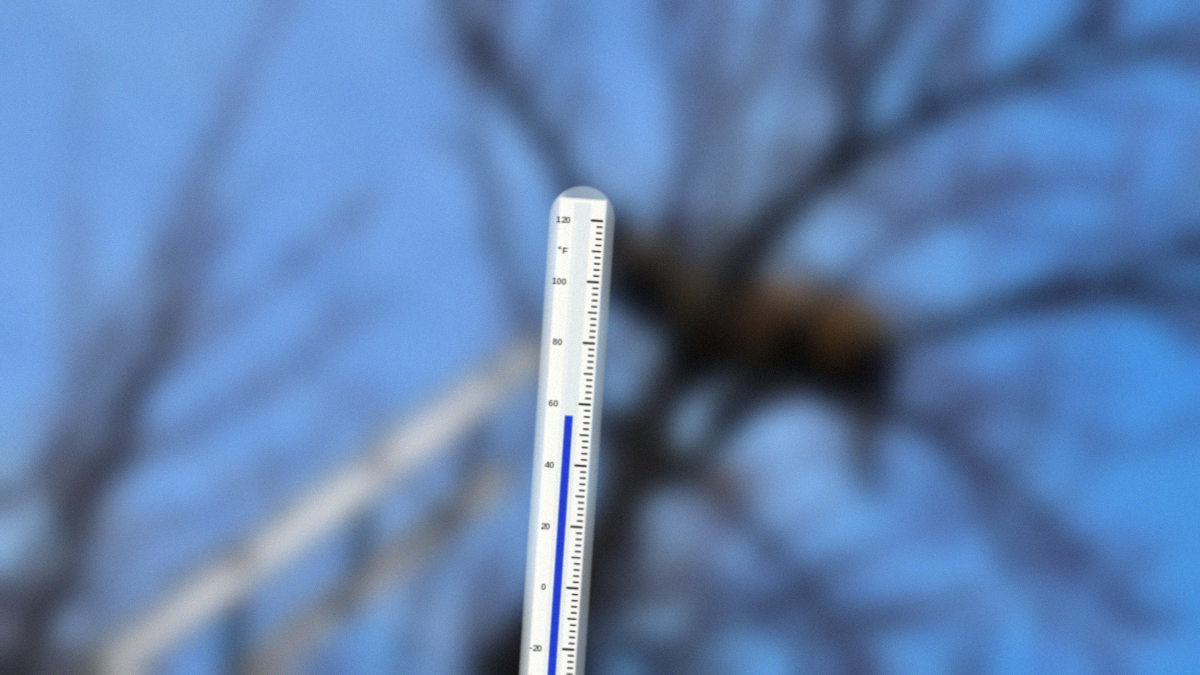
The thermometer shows {"value": 56, "unit": "°F"}
